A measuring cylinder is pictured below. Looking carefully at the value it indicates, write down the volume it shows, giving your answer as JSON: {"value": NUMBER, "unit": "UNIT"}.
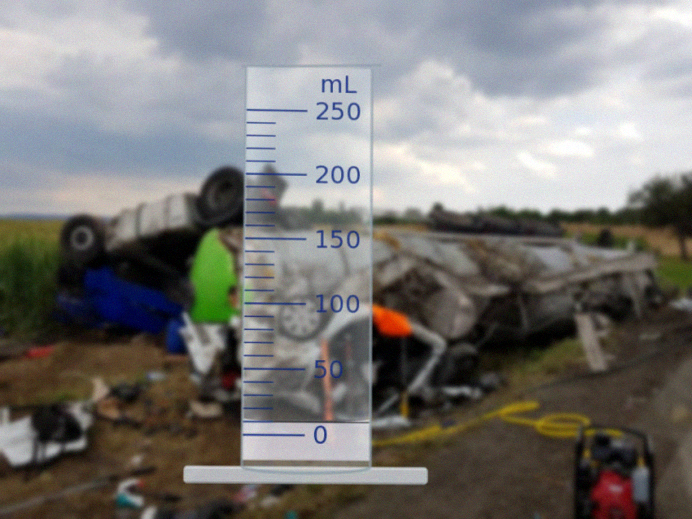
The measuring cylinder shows {"value": 10, "unit": "mL"}
